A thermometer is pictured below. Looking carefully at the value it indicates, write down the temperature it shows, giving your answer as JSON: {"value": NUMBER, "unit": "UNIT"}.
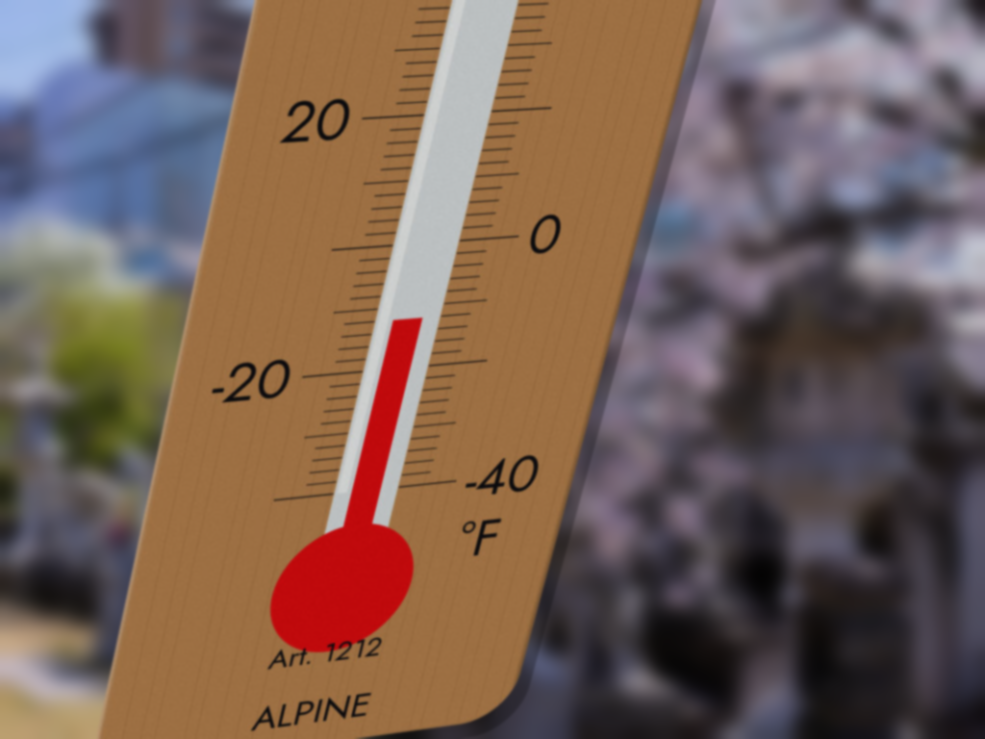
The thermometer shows {"value": -12, "unit": "°F"}
